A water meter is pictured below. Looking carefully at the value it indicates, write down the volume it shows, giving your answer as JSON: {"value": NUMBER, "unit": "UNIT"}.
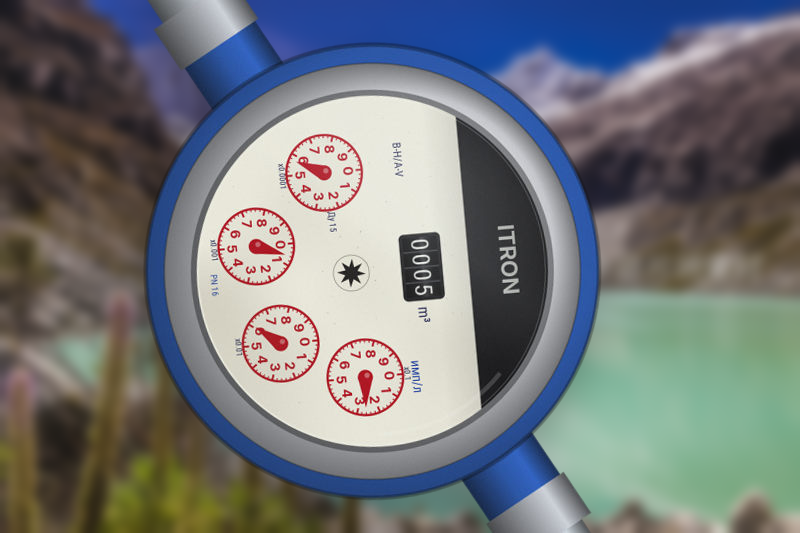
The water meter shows {"value": 5.2605, "unit": "m³"}
